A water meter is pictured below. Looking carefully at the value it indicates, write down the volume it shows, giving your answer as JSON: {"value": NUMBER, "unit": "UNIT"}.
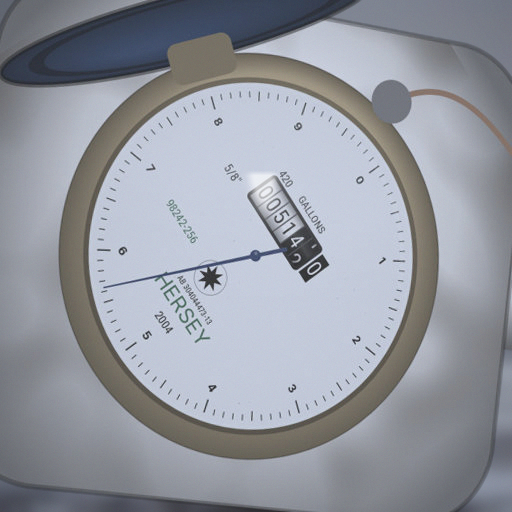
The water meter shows {"value": 51415.6, "unit": "gal"}
